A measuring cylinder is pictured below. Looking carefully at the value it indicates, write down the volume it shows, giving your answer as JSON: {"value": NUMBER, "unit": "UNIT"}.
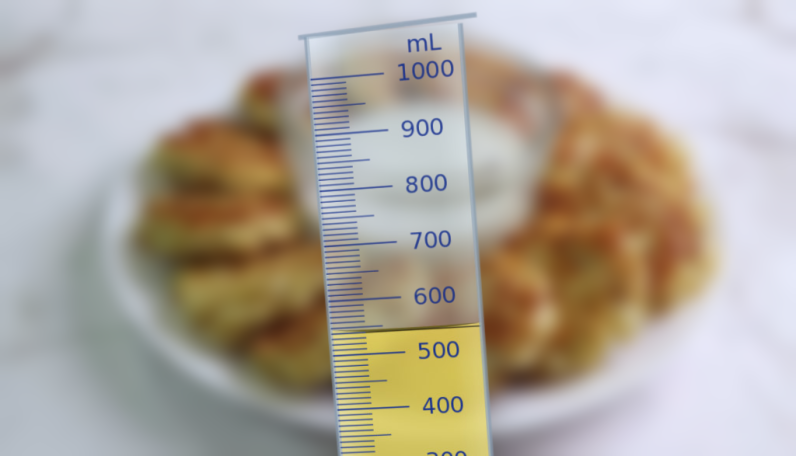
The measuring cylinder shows {"value": 540, "unit": "mL"}
